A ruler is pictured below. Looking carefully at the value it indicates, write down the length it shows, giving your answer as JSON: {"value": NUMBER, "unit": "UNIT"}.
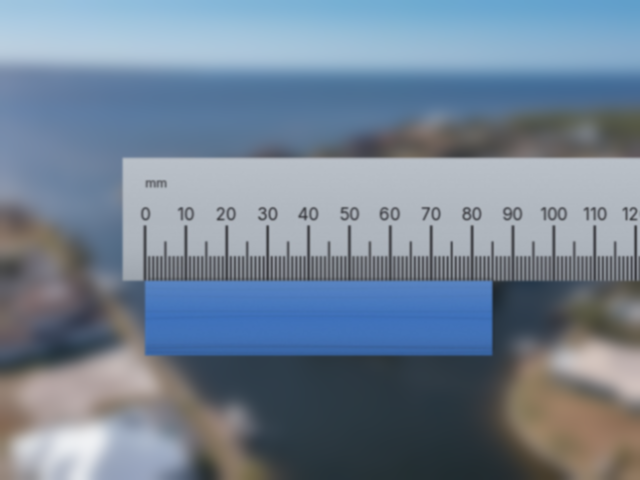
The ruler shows {"value": 85, "unit": "mm"}
